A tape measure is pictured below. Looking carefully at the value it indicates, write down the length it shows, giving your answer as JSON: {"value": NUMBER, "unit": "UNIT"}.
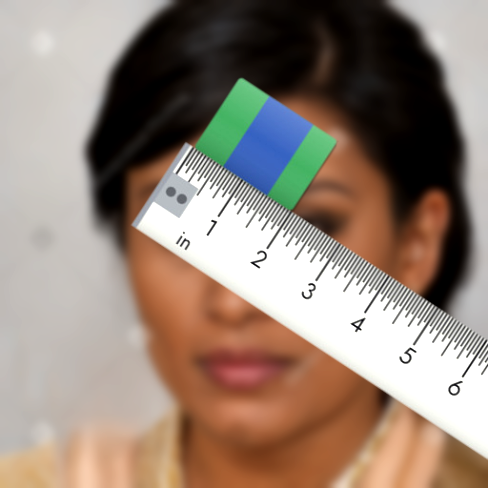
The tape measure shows {"value": 2, "unit": "in"}
